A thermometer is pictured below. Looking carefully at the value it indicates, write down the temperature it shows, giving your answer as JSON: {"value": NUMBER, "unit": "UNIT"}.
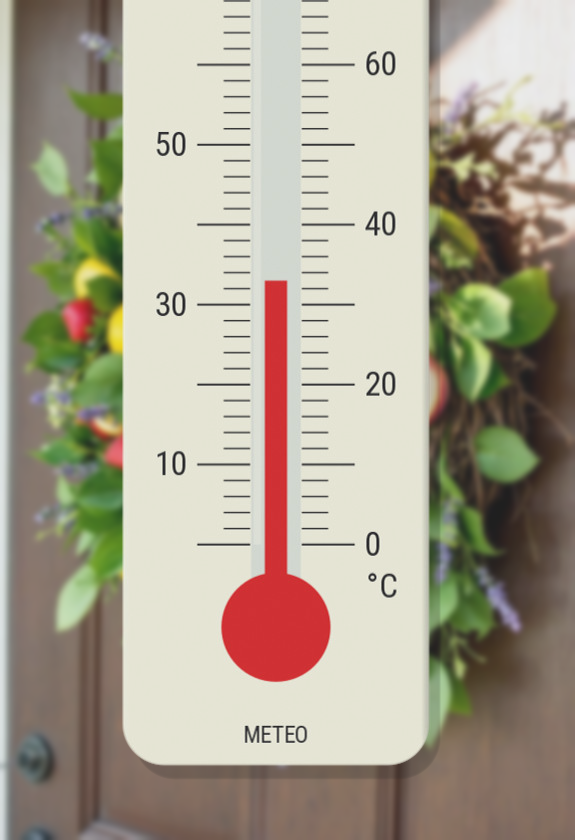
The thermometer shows {"value": 33, "unit": "°C"}
